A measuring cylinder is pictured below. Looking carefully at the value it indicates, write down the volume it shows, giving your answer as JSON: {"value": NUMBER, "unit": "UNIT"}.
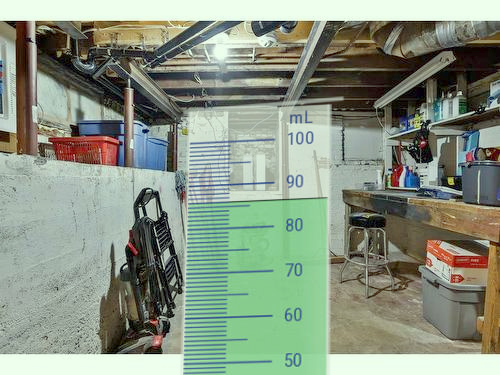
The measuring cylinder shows {"value": 86, "unit": "mL"}
